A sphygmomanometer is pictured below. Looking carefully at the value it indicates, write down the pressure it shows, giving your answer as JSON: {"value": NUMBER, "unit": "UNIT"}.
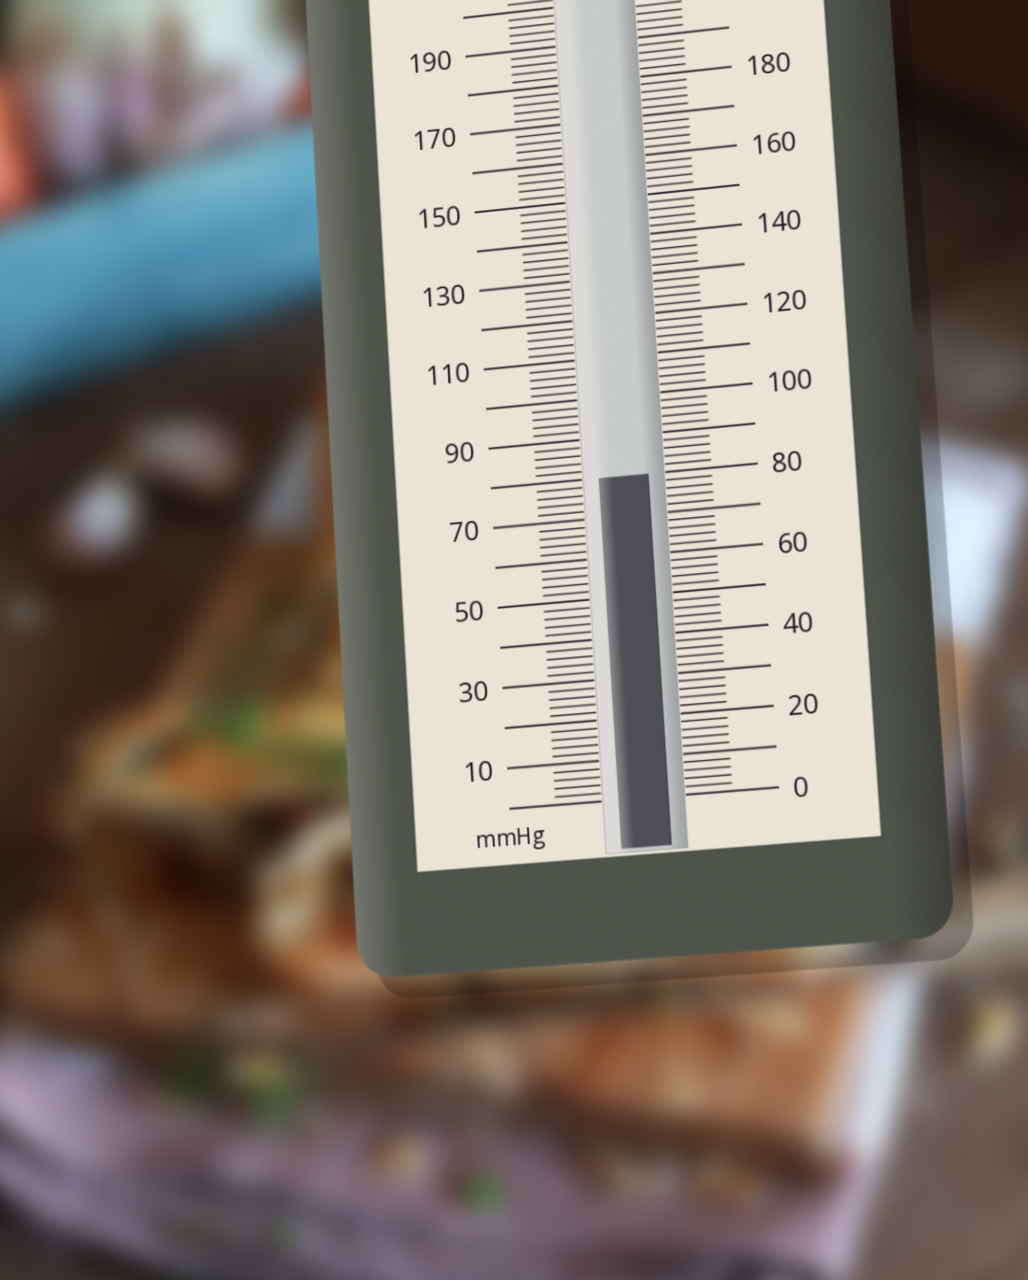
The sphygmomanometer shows {"value": 80, "unit": "mmHg"}
